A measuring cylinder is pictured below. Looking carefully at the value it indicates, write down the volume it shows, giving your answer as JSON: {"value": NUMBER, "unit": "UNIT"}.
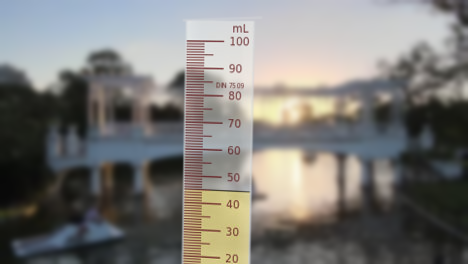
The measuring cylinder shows {"value": 45, "unit": "mL"}
